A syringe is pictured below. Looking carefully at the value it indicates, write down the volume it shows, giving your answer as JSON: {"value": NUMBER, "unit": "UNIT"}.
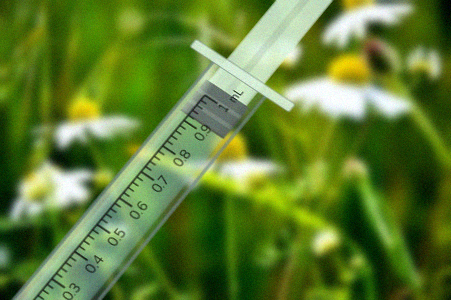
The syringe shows {"value": 0.92, "unit": "mL"}
